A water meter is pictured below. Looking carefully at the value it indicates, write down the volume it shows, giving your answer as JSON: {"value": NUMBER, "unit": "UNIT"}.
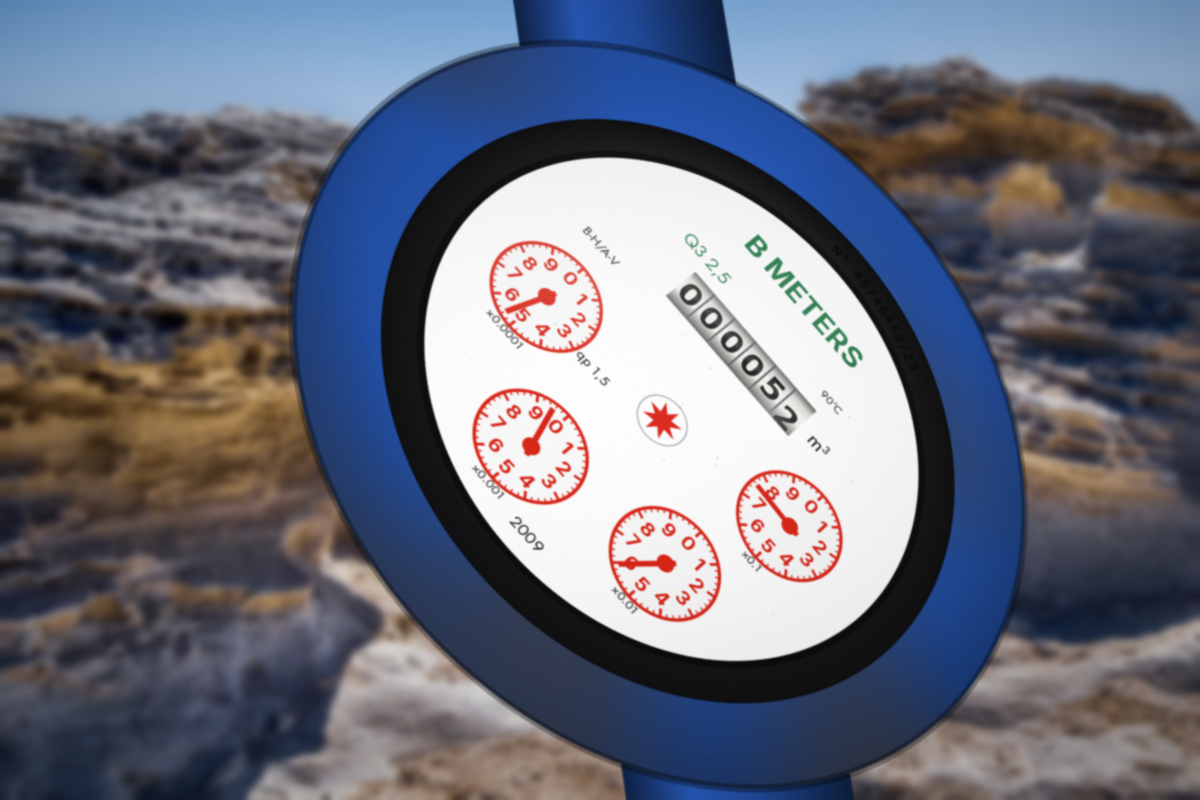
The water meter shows {"value": 51.7595, "unit": "m³"}
